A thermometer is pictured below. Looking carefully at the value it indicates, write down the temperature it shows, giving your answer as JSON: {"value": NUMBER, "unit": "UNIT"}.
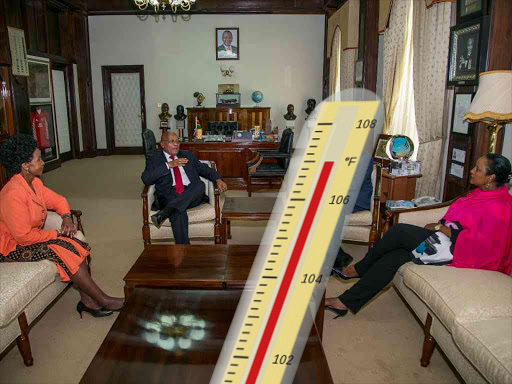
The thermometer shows {"value": 107, "unit": "°F"}
